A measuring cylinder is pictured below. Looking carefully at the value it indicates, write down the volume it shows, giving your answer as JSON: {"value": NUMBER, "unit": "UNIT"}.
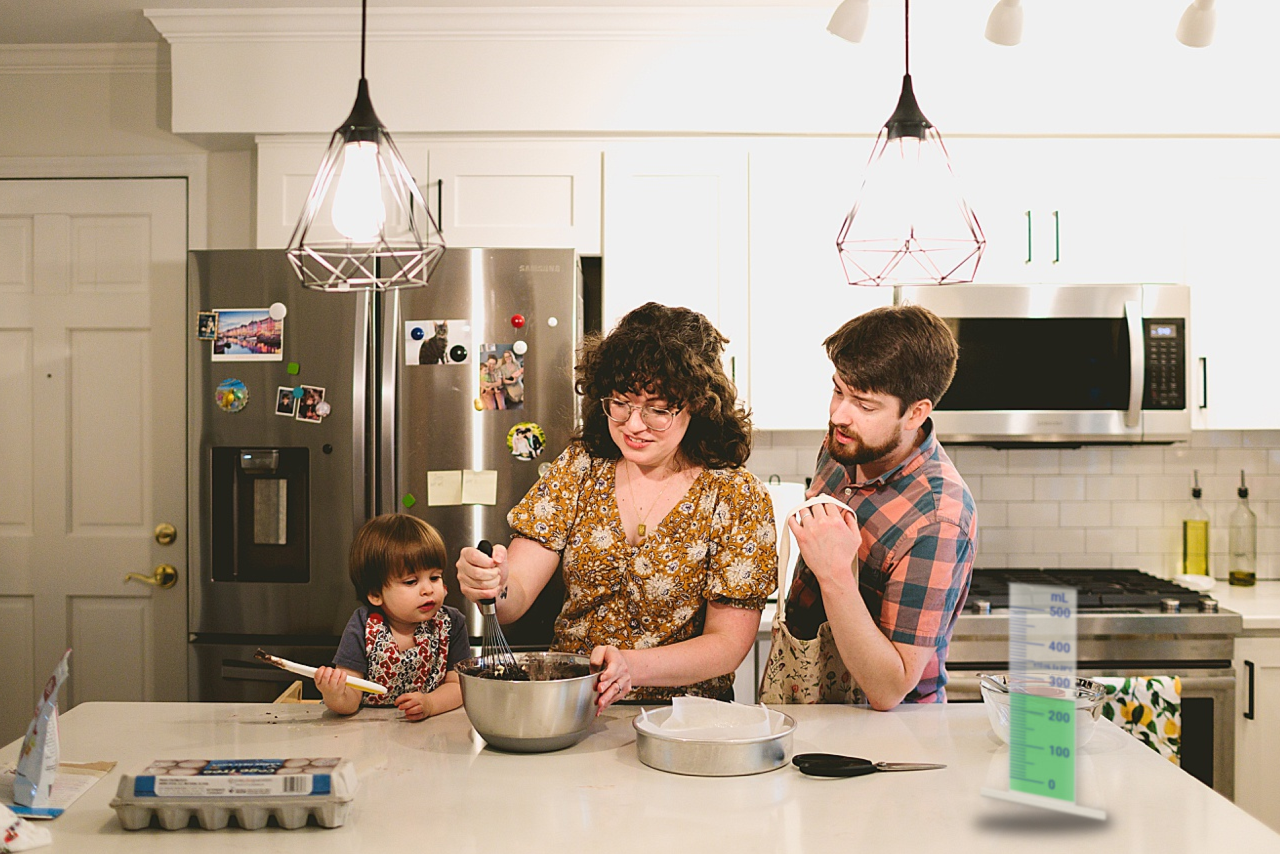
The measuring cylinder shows {"value": 250, "unit": "mL"}
